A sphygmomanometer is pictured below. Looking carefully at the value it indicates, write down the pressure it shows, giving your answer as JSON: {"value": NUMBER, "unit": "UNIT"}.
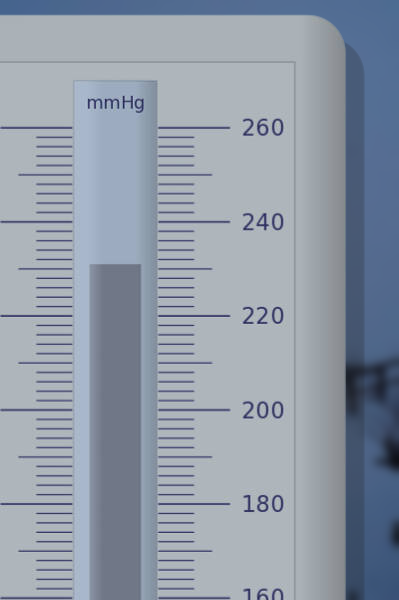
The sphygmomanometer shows {"value": 231, "unit": "mmHg"}
